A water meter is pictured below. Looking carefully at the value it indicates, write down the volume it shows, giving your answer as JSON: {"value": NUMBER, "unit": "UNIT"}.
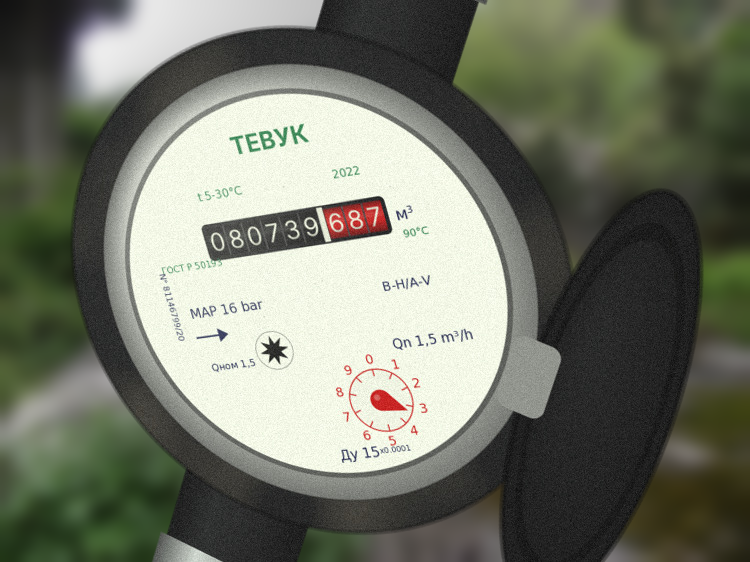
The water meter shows {"value": 80739.6873, "unit": "m³"}
